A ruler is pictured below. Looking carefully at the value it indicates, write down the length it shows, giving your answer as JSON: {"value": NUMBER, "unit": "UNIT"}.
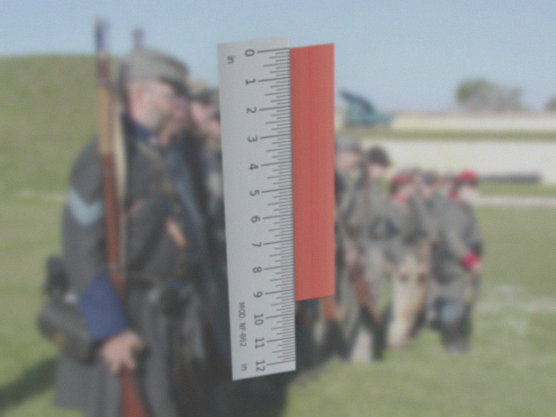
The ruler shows {"value": 9.5, "unit": "in"}
